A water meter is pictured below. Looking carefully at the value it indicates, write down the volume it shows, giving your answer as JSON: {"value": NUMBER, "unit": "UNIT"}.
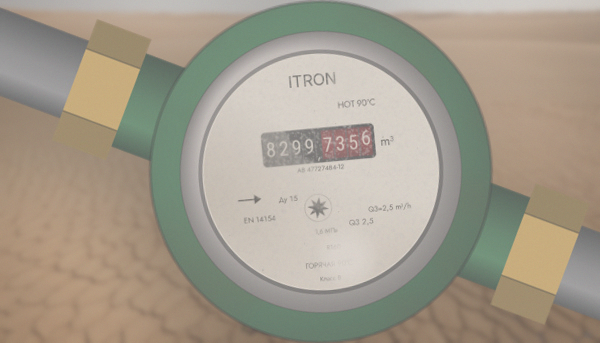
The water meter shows {"value": 8299.7356, "unit": "m³"}
